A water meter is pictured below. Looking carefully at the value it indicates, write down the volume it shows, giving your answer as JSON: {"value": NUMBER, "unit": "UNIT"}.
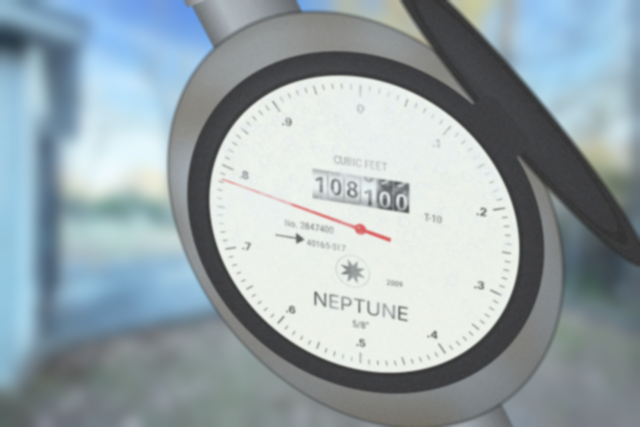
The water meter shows {"value": 108099.78, "unit": "ft³"}
